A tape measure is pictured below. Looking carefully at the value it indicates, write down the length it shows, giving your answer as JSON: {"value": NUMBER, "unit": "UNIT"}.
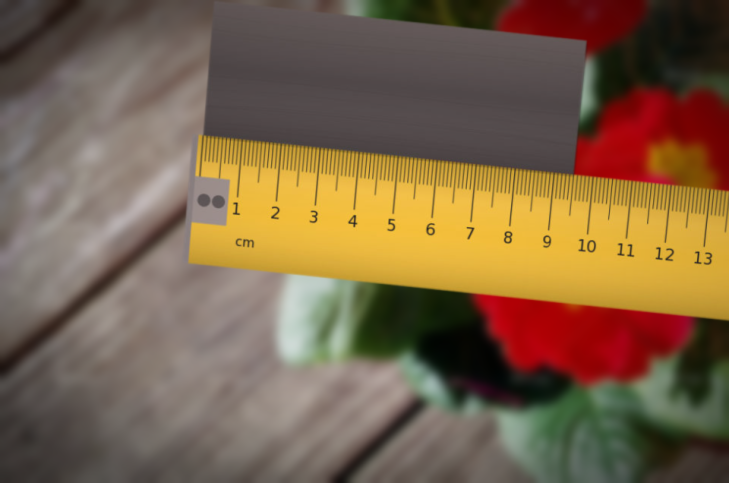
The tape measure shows {"value": 9.5, "unit": "cm"}
